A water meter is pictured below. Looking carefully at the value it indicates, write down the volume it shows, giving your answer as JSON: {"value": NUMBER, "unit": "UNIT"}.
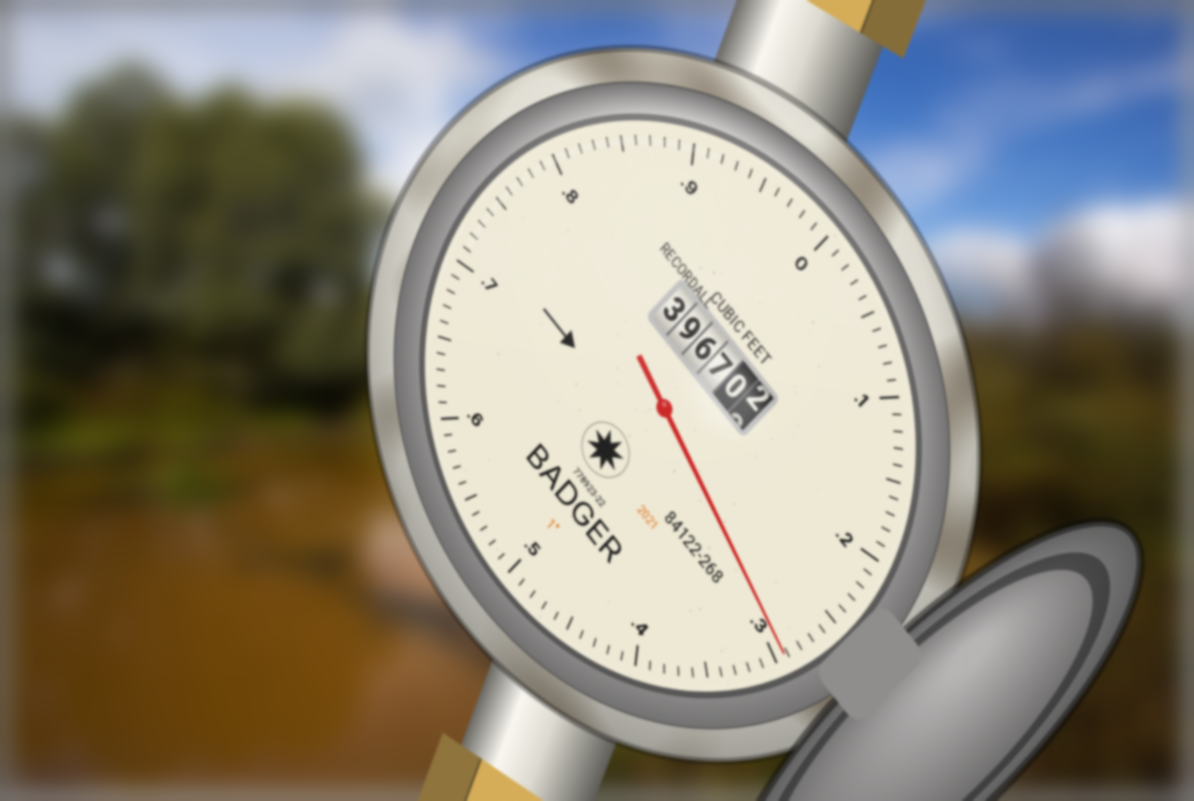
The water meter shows {"value": 396702.29, "unit": "ft³"}
